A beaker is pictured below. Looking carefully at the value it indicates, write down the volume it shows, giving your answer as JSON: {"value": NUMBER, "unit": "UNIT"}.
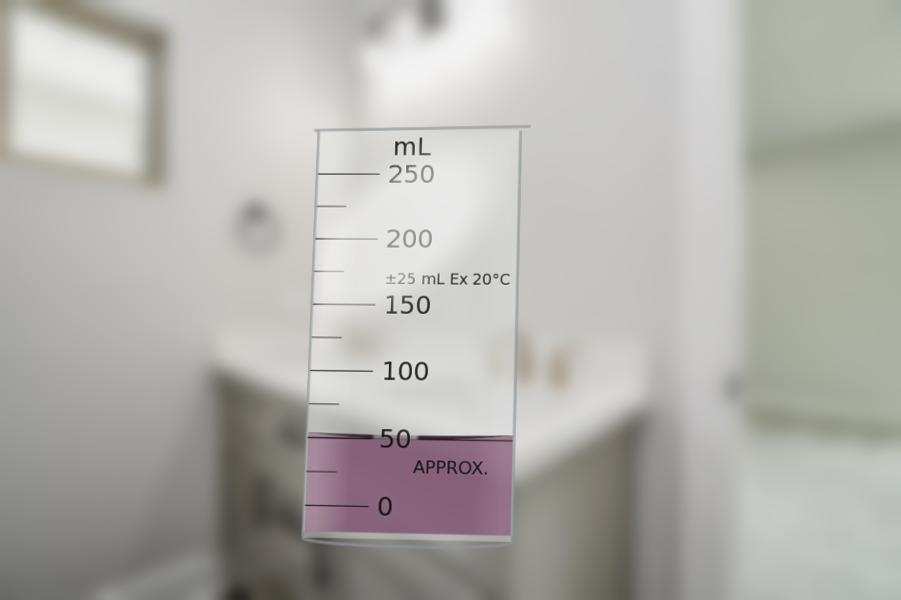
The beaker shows {"value": 50, "unit": "mL"}
